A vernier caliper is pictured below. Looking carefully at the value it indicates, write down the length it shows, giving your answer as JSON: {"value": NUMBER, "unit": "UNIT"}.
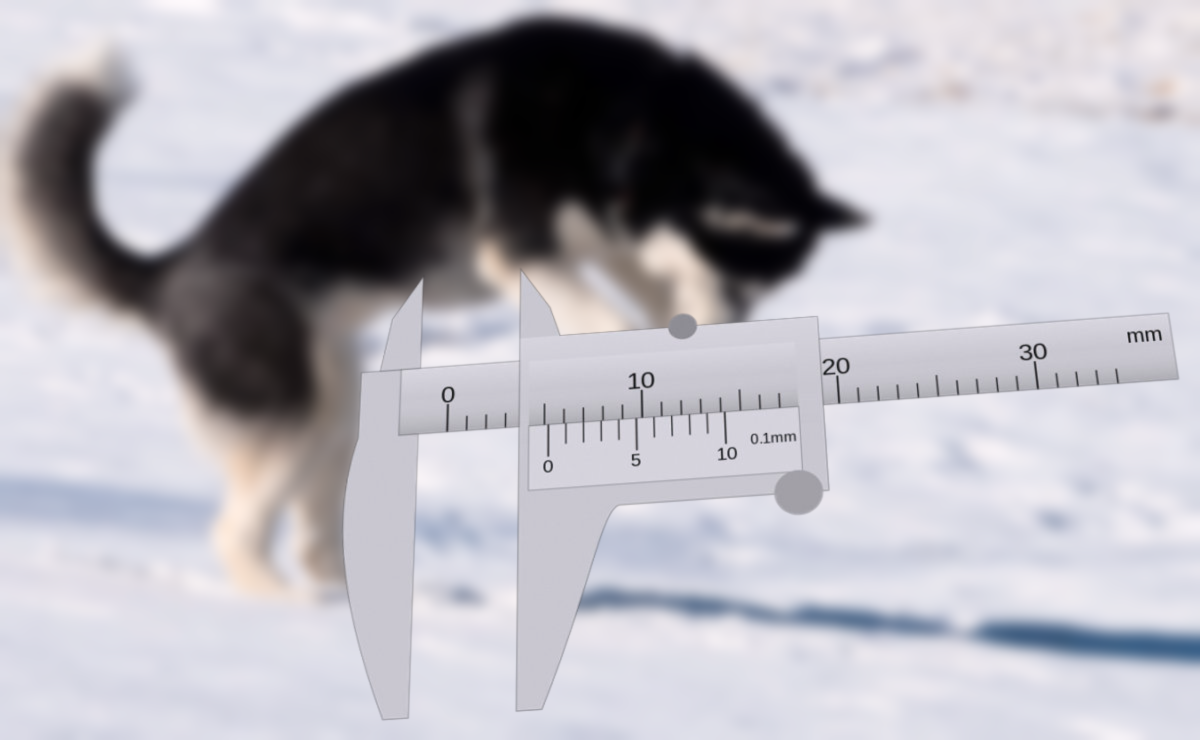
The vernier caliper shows {"value": 5.2, "unit": "mm"}
